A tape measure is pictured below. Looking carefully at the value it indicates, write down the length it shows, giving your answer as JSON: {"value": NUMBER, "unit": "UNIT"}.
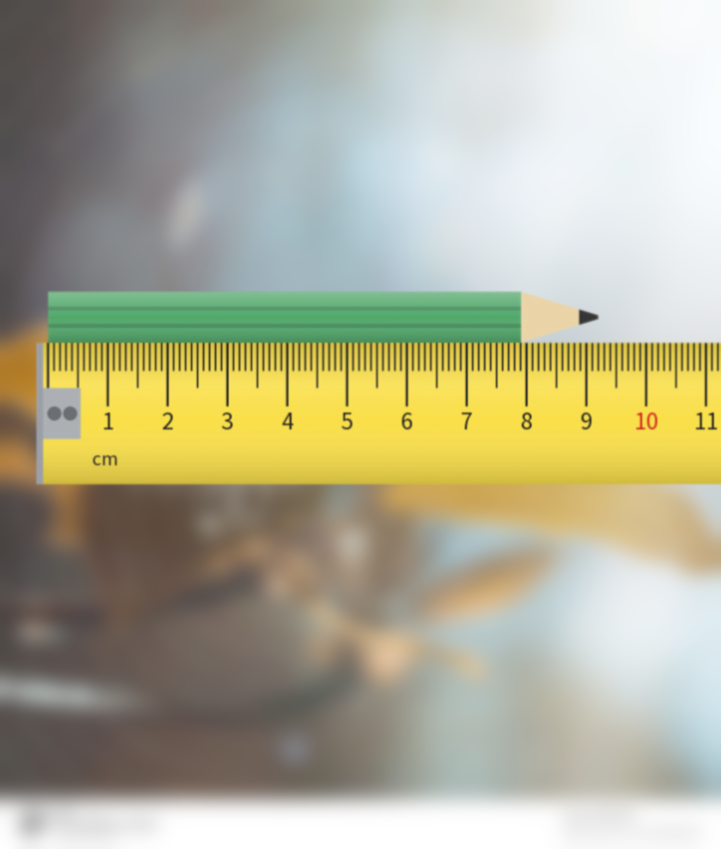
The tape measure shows {"value": 9.2, "unit": "cm"}
